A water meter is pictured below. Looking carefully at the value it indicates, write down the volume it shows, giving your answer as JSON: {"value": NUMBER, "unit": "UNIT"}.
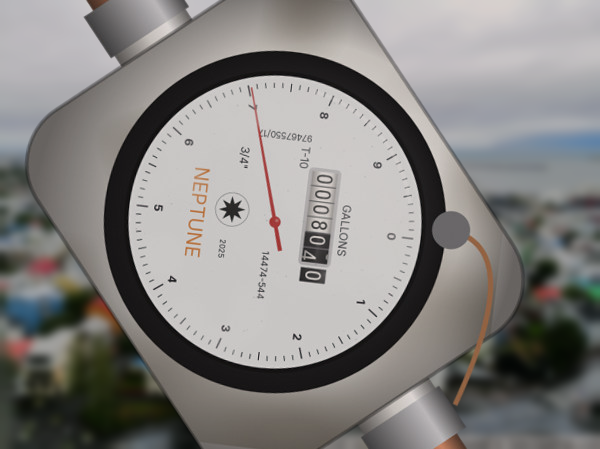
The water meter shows {"value": 8037.0, "unit": "gal"}
